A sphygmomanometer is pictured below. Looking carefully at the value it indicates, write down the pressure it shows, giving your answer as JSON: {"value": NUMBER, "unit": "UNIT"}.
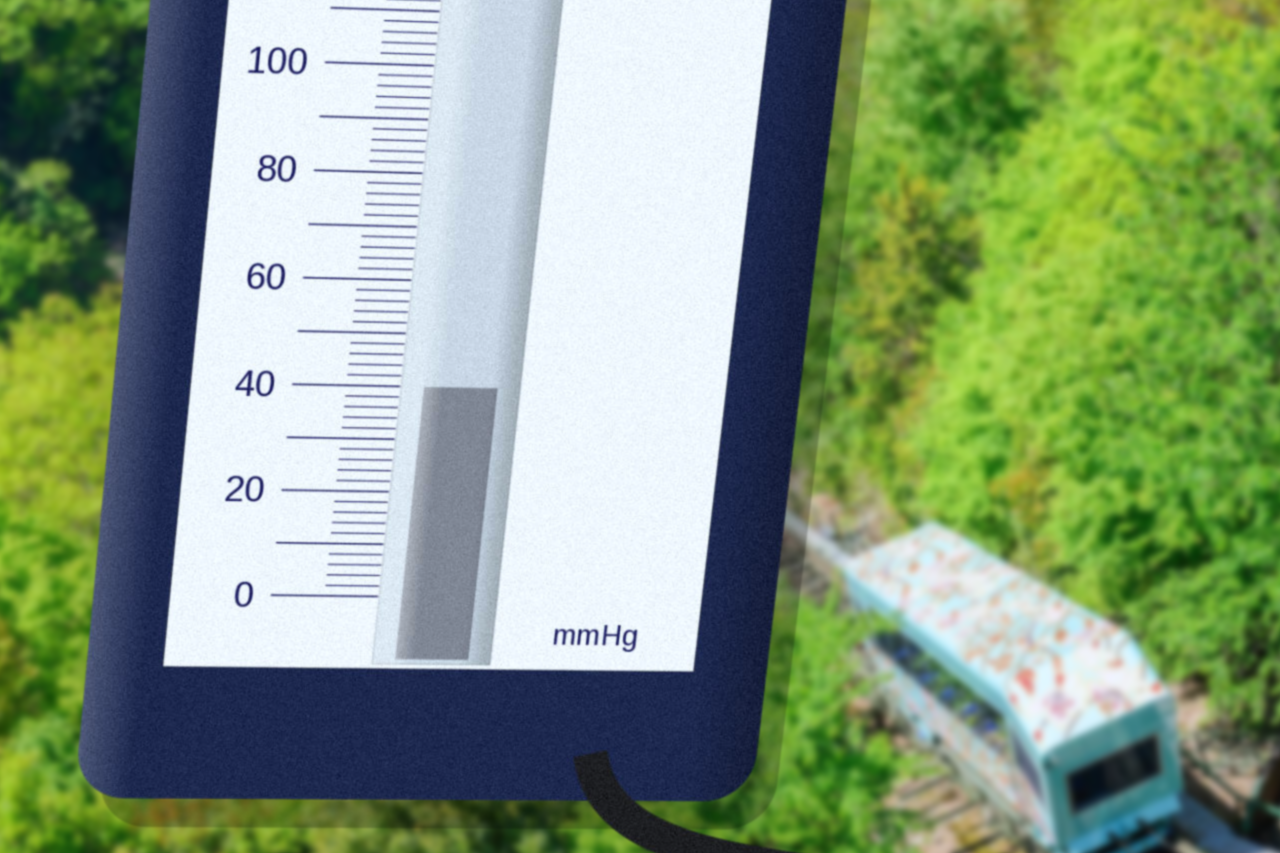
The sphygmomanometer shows {"value": 40, "unit": "mmHg"}
